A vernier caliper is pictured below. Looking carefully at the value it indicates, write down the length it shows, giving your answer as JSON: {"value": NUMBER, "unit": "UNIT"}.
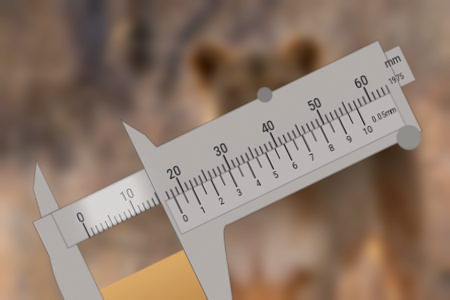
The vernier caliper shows {"value": 18.0, "unit": "mm"}
